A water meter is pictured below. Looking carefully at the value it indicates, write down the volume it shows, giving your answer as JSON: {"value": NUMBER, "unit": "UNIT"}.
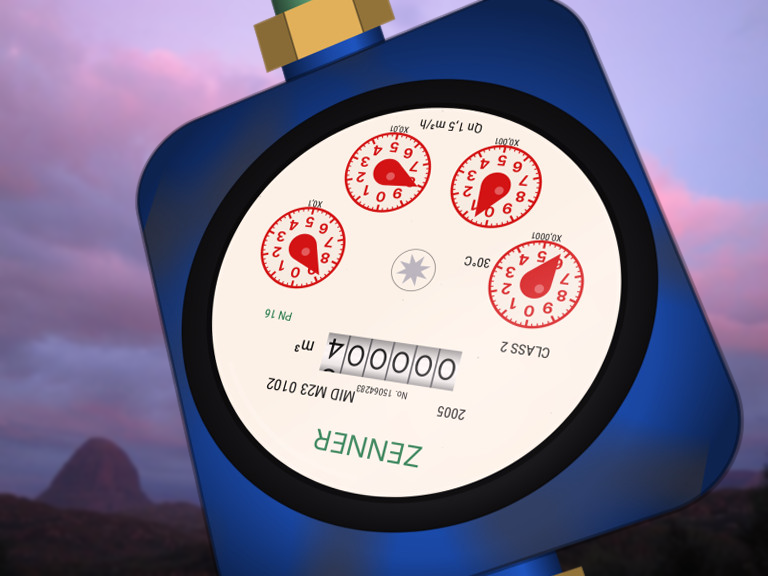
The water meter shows {"value": 3.8805, "unit": "m³"}
